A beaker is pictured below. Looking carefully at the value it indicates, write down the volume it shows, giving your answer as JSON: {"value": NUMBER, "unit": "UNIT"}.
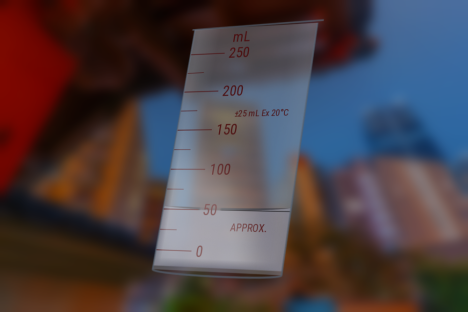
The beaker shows {"value": 50, "unit": "mL"}
